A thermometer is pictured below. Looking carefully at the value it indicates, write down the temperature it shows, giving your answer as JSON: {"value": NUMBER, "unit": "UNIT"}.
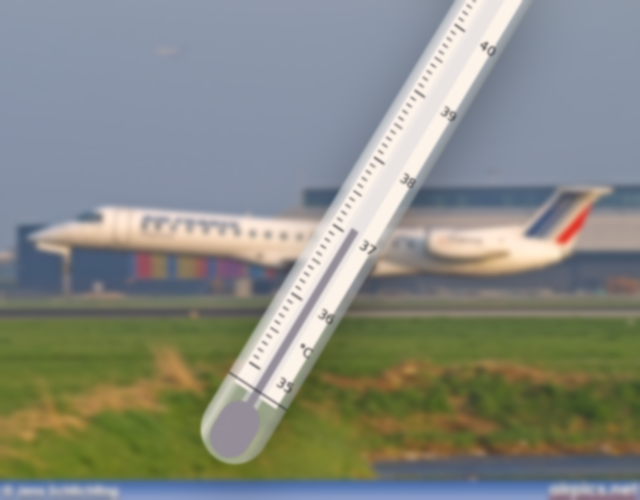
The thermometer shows {"value": 37.1, "unit": "°C"}
